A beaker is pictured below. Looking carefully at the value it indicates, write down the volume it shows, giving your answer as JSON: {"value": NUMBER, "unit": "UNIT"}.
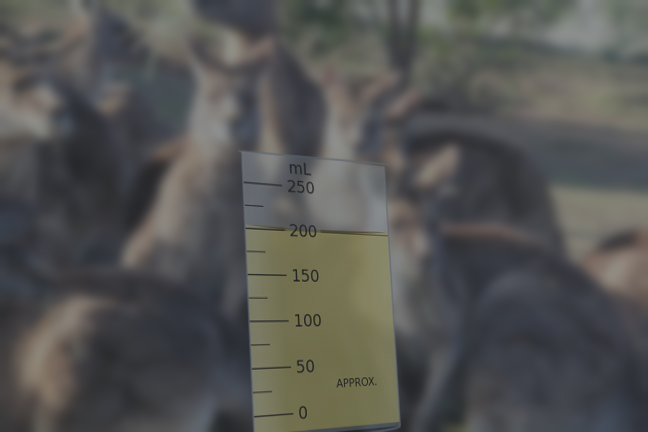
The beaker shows {"value": 200, "unit": "mL"}
